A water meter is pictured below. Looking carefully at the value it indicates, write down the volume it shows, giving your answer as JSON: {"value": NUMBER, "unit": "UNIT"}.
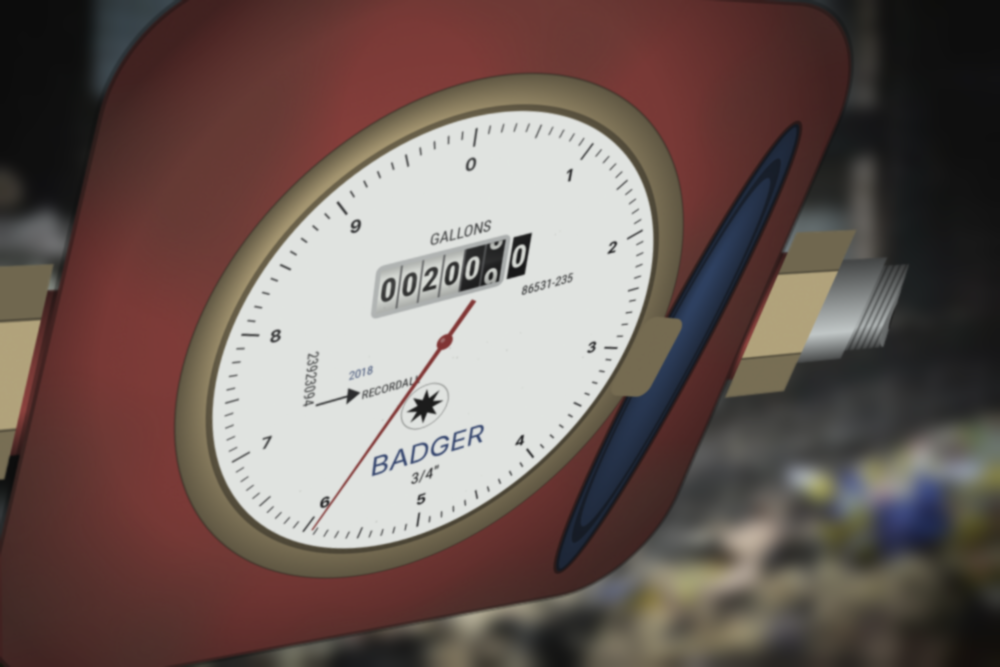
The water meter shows {"value": 20085.9, "unit": "gal"}
